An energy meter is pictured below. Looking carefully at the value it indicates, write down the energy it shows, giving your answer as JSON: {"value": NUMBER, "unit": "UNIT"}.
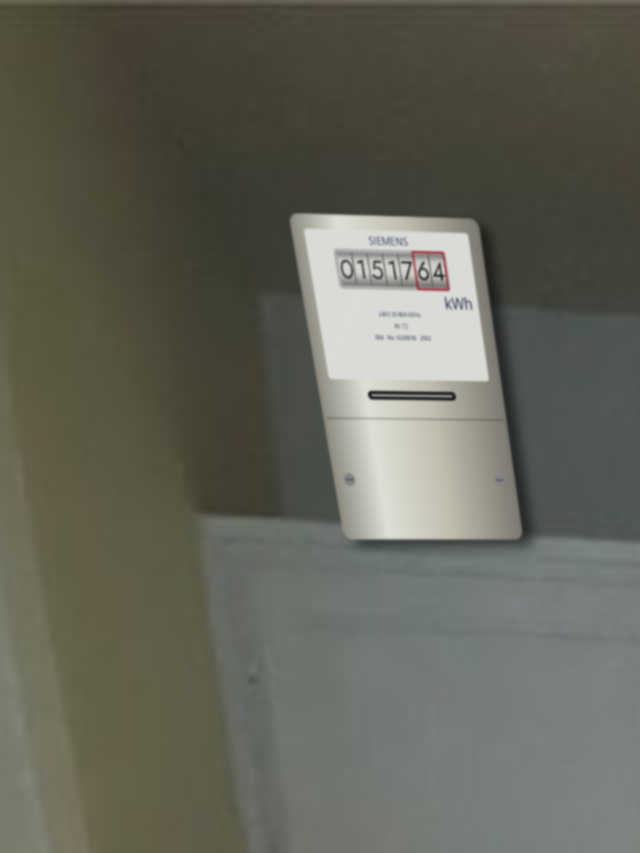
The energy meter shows {"value": 1517.64, "unit": "kWh"}
